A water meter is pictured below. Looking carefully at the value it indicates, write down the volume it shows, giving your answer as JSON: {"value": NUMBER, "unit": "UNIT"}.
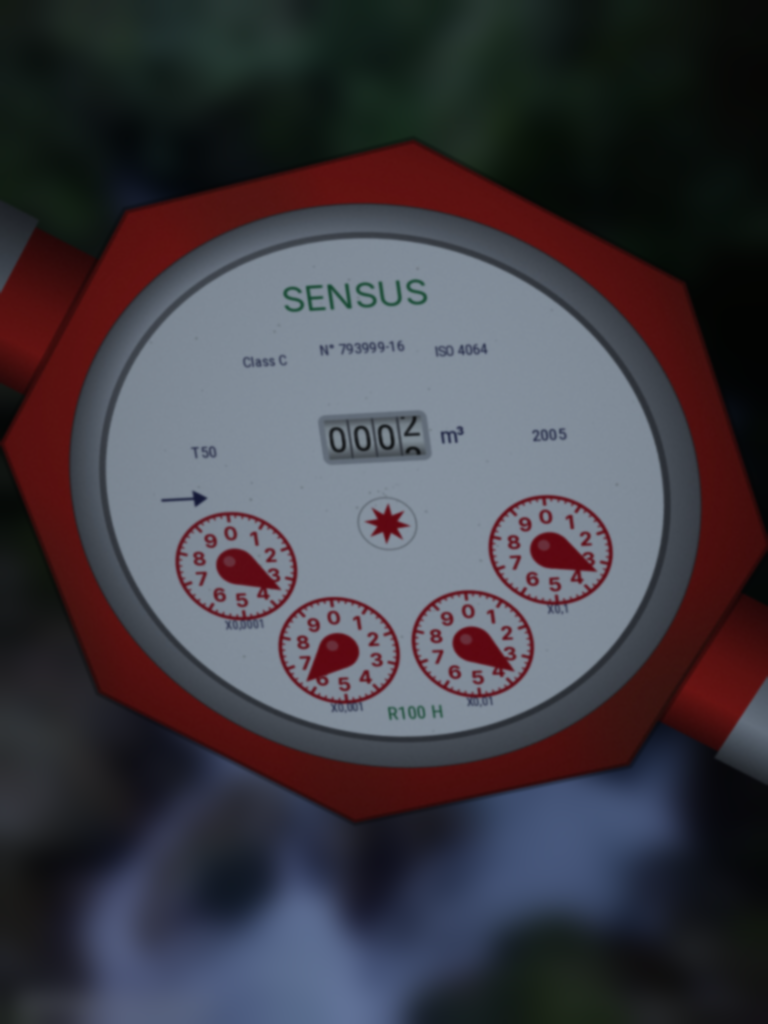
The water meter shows {"value": 2.3363, "unit": "m³"}
